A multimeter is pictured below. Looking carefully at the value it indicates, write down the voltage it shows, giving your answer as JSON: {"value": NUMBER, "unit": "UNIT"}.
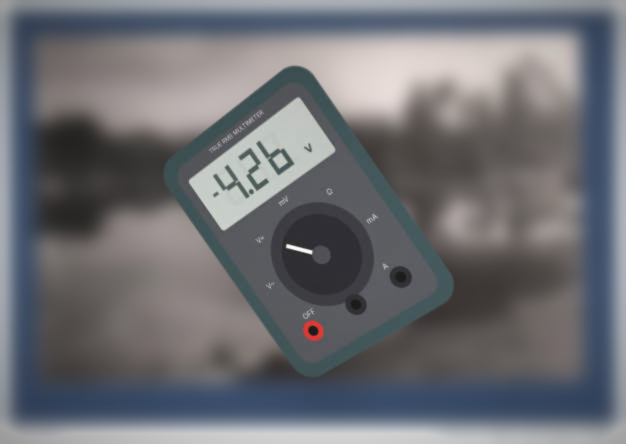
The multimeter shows {"value": -4.26, "unit": "V"}
